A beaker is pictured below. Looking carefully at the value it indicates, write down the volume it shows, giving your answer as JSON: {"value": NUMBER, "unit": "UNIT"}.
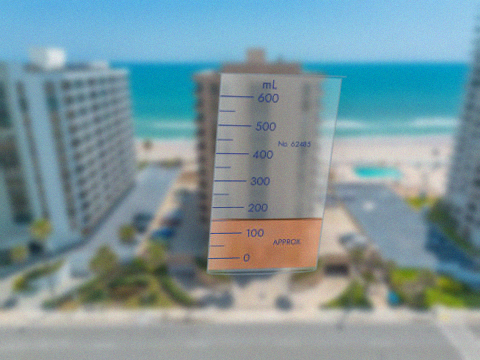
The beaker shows {"value": 150, "unit": "mL"}
